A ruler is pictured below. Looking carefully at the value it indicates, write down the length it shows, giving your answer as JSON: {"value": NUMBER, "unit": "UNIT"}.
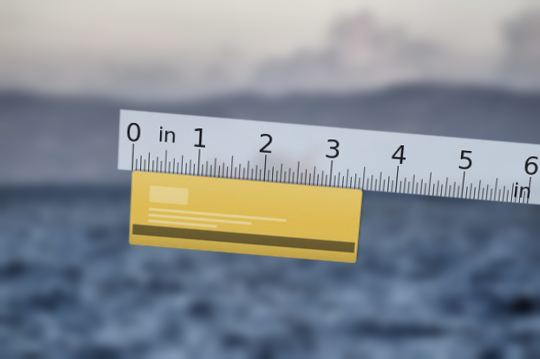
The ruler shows {"value": 3.5, "unit": "in"}
